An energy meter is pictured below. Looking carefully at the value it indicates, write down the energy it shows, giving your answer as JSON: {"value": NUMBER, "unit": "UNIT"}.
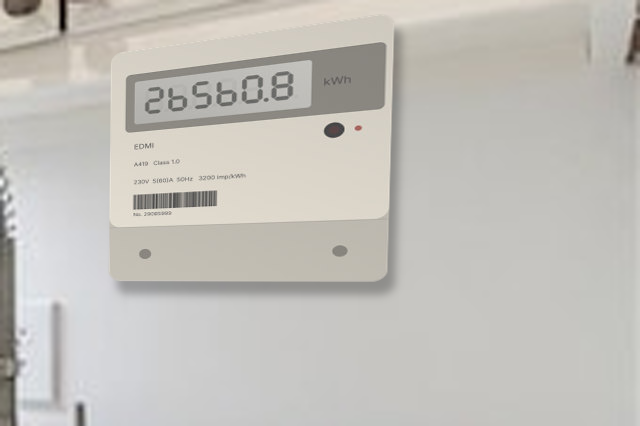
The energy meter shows {"value": 26560.8, "unit": "kWh"}
